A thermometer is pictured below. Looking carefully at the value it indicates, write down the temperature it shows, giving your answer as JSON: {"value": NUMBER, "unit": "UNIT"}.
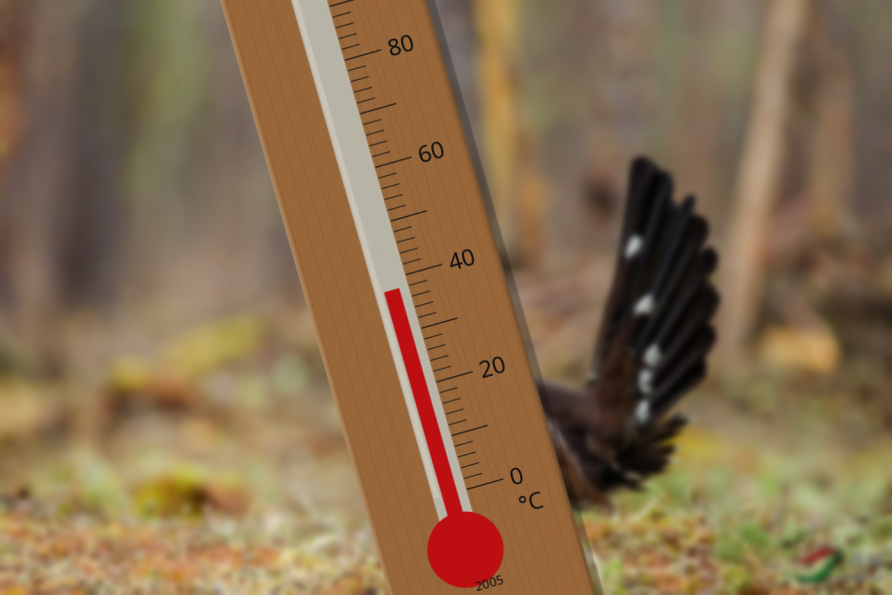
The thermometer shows {"value": 38, "unit": "°C"}
